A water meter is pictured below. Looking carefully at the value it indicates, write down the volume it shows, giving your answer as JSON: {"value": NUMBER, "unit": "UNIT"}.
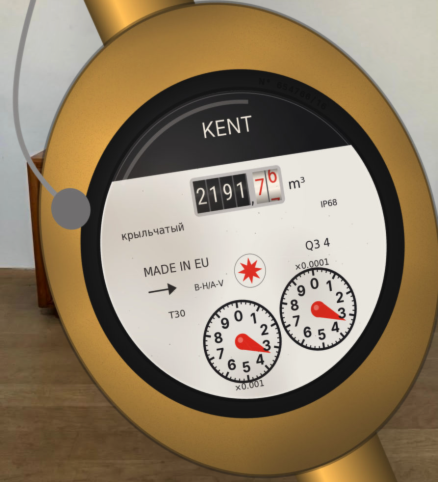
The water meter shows {"value": 2191.7633, "unit": "m³"}
